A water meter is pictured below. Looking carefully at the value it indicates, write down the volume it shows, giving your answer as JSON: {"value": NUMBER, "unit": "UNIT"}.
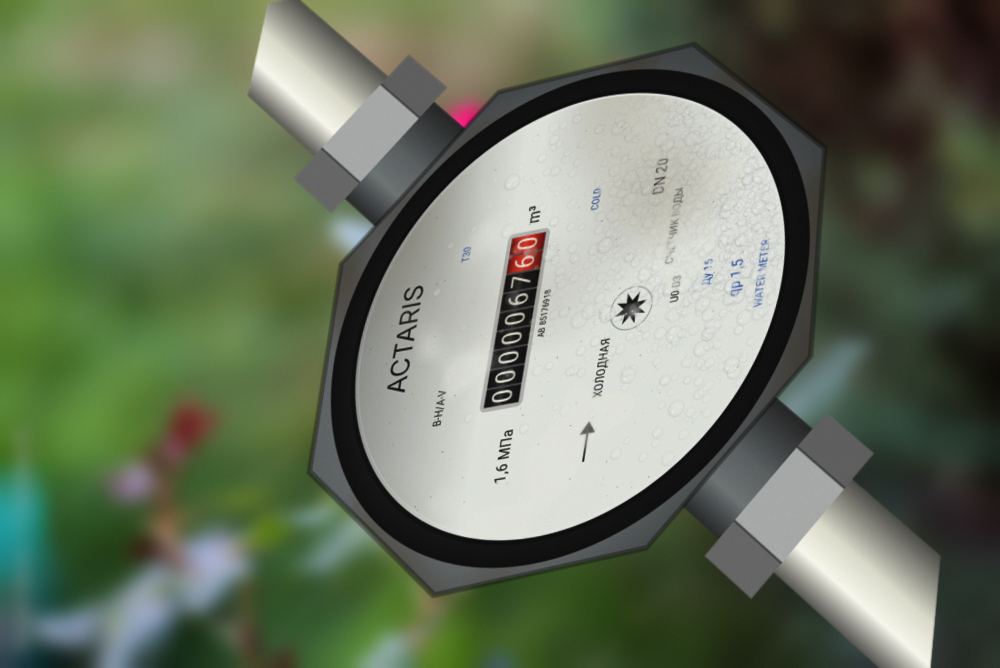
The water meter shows {"value": 67.60, "unit": "m³"}
